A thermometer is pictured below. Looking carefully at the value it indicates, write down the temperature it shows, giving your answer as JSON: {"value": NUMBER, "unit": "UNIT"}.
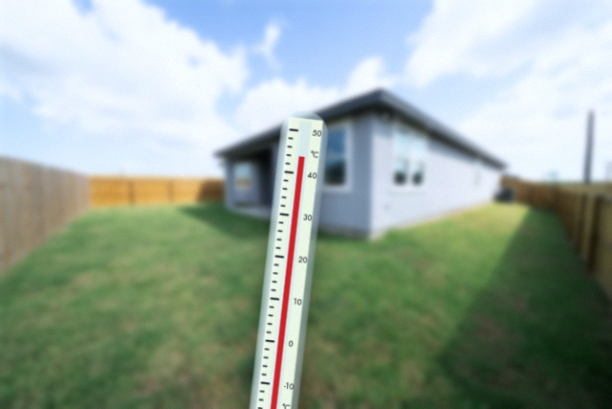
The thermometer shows {"value": 44, "unit": "°C"}
